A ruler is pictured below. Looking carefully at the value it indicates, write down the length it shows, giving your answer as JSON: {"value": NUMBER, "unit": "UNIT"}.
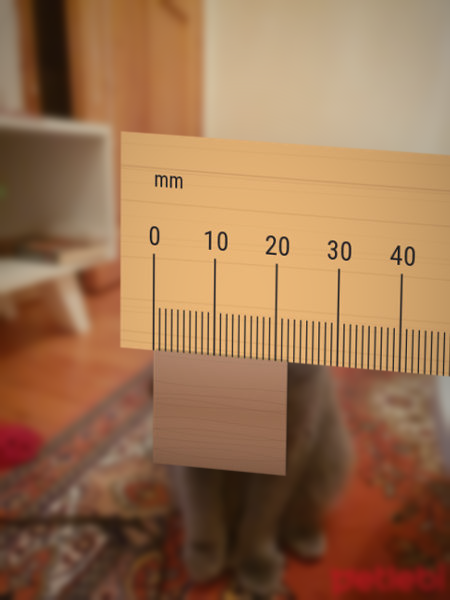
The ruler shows {"value": 22, "unit": "mm"}
